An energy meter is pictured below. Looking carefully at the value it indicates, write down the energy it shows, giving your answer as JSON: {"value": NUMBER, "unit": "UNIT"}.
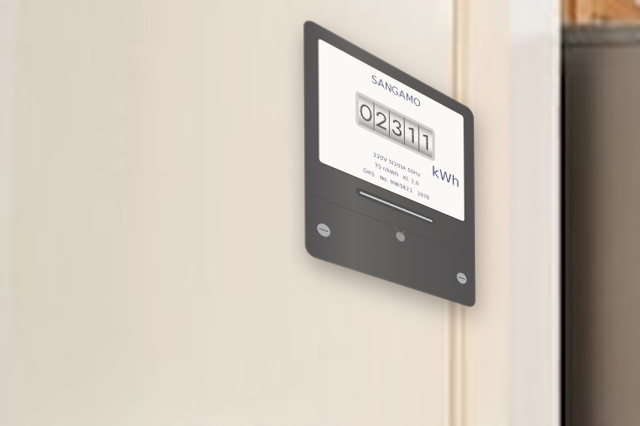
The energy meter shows {"value": 2311, "unit": "kWh"}
